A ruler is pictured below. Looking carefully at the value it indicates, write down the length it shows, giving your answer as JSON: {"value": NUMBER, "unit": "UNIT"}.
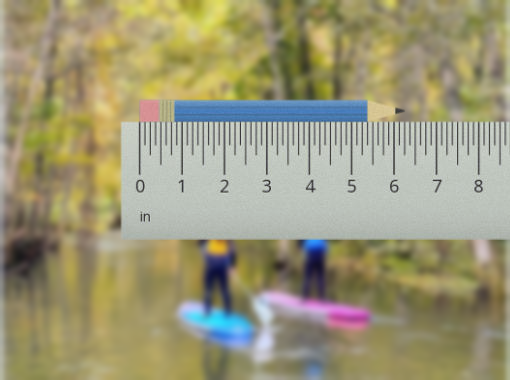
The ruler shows {"value": 6.25, "unit": "in"}
